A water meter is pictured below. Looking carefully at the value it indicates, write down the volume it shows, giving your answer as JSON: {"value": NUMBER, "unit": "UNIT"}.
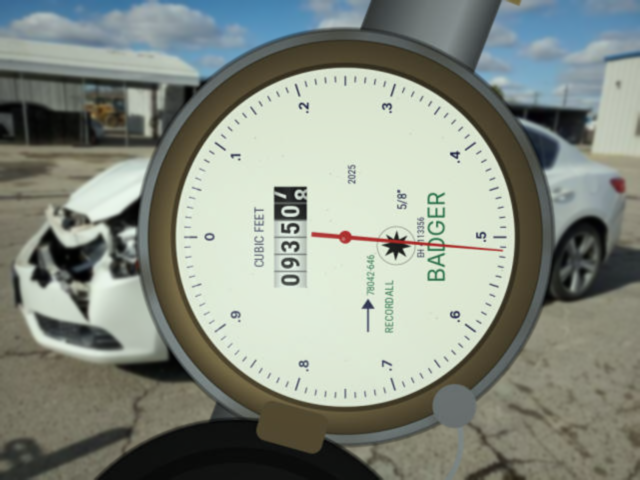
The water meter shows {"value": 93507.51, "unit": "ft³"}
